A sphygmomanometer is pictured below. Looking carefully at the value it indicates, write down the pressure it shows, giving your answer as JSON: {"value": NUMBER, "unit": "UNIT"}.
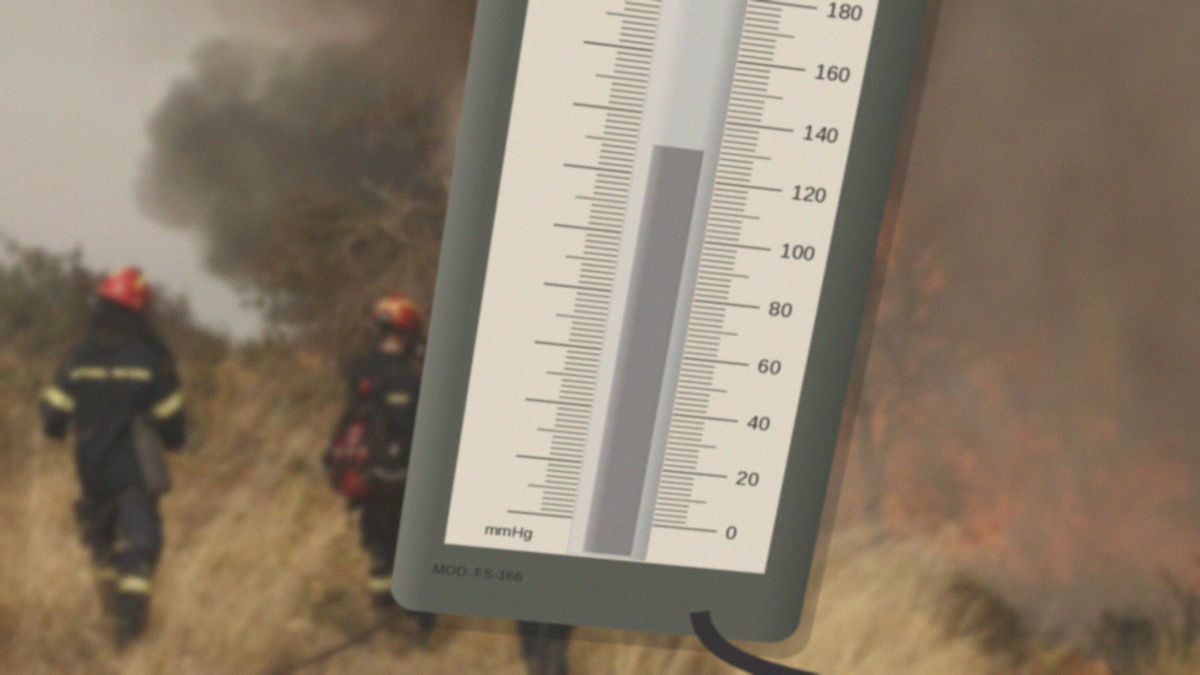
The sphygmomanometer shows {"value": 130, "unit": "mmHg"}
